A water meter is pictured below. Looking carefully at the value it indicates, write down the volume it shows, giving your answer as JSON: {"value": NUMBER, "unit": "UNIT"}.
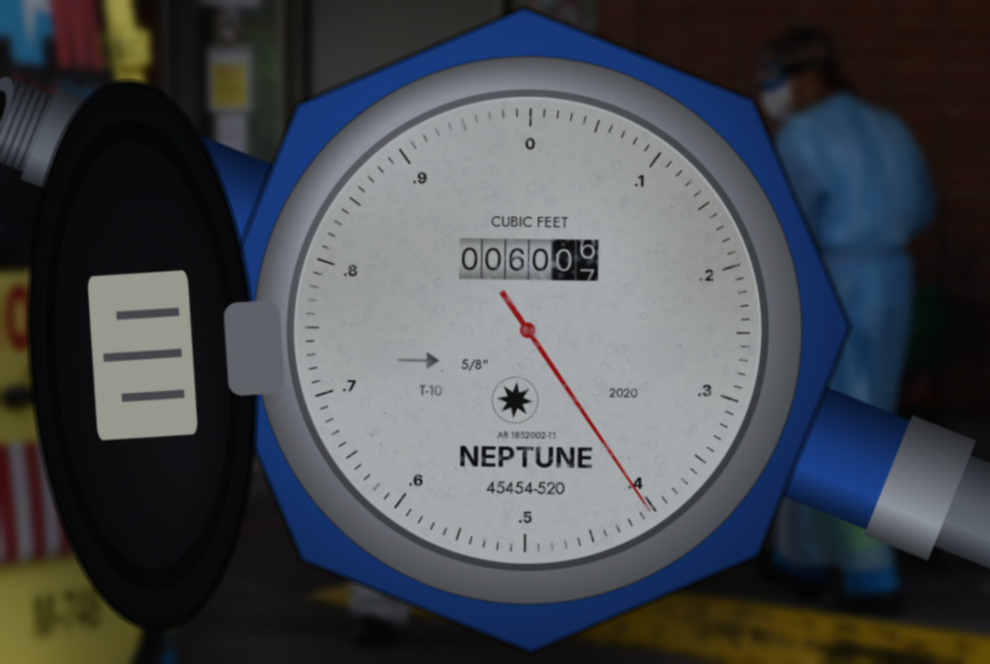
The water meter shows {"value": 6006.40, "unit": "ft³"}
